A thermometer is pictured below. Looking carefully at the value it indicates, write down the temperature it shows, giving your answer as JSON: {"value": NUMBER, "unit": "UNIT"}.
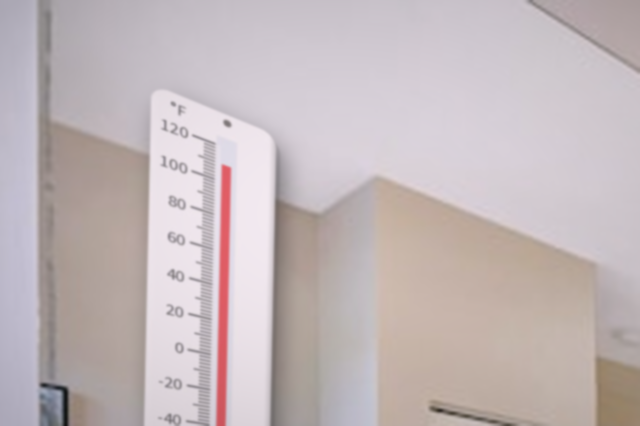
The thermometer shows {"value": 110, "unit": "°F"}
